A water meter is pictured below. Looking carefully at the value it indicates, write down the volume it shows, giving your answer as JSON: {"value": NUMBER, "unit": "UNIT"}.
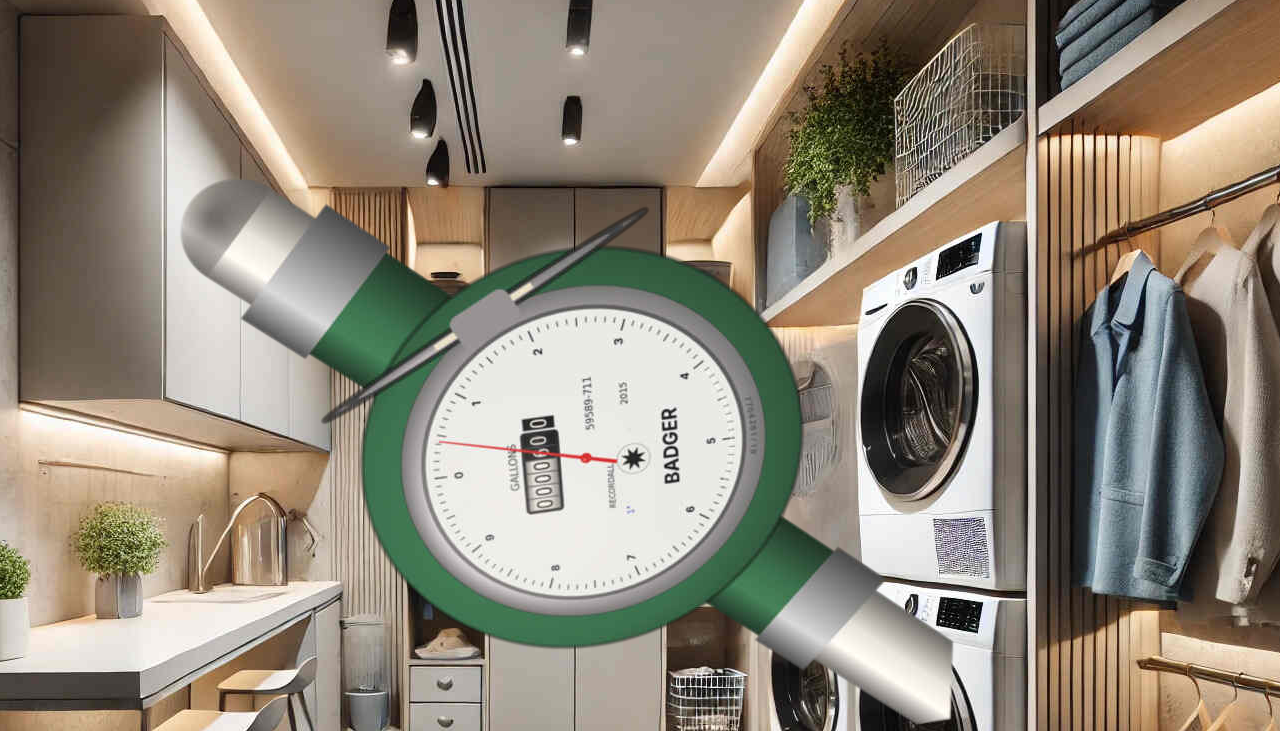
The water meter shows {"value": 600.4, "unit": "gal"}
